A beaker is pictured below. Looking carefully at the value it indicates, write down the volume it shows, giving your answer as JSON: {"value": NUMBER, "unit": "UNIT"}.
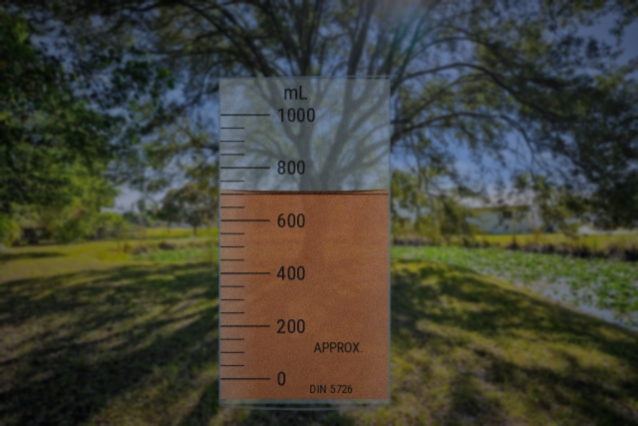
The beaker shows {"value": 700, "unit": "mL"}
